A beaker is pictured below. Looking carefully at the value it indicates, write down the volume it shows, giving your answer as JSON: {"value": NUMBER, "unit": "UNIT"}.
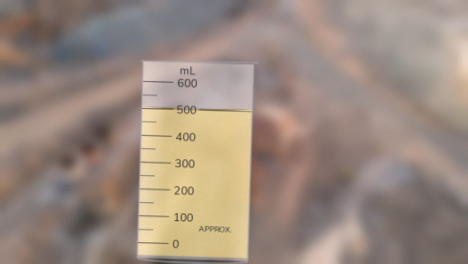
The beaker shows {"value": 500, "unit": "mL"}
